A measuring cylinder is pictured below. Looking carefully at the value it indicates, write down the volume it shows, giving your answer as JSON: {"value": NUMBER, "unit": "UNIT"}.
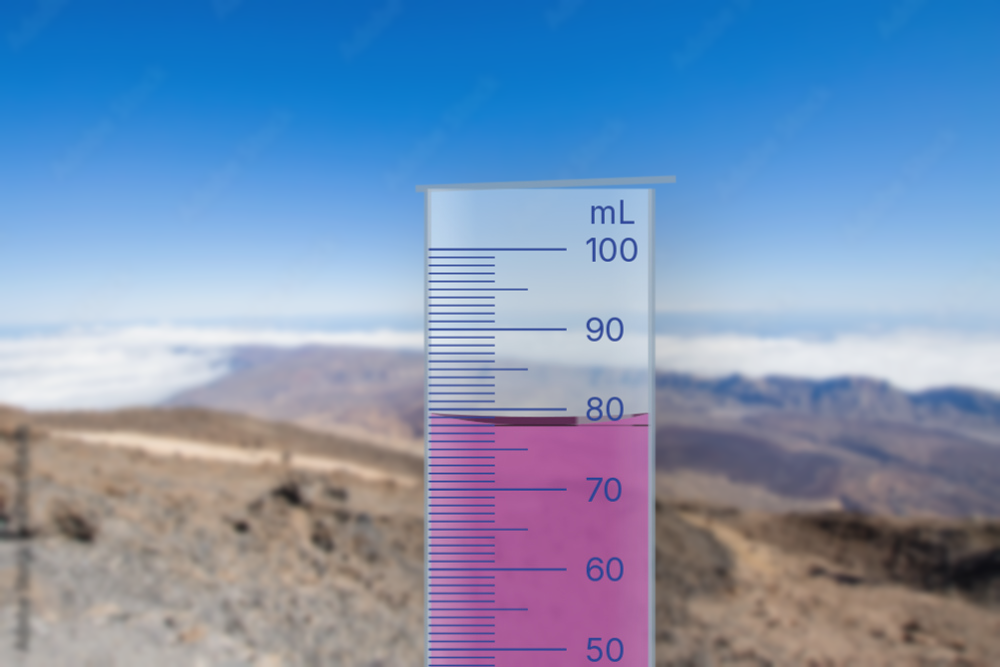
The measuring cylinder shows {"value": 78, "unit": "mL"}
